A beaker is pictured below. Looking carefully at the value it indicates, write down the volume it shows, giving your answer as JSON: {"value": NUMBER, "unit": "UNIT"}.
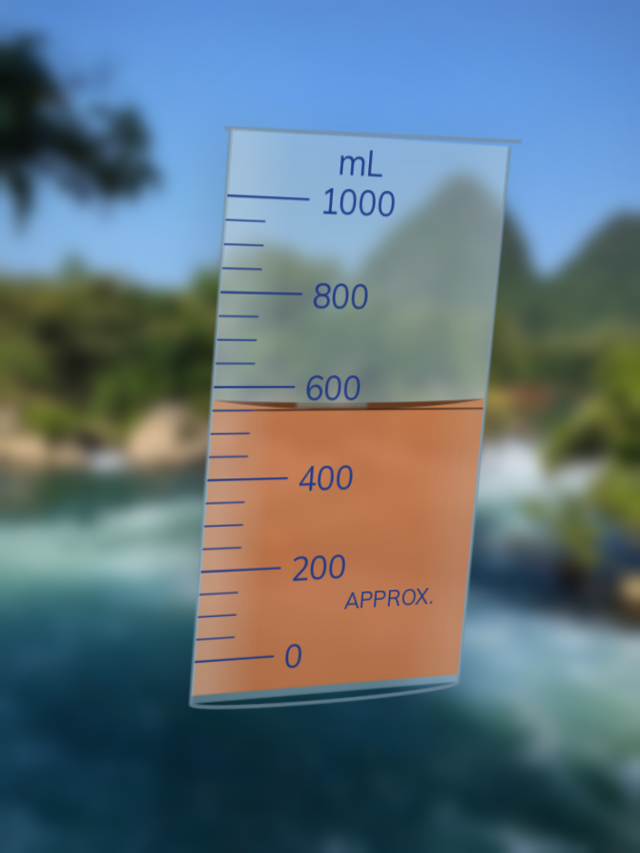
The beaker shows {"value": 550, "unit": "mL"}
